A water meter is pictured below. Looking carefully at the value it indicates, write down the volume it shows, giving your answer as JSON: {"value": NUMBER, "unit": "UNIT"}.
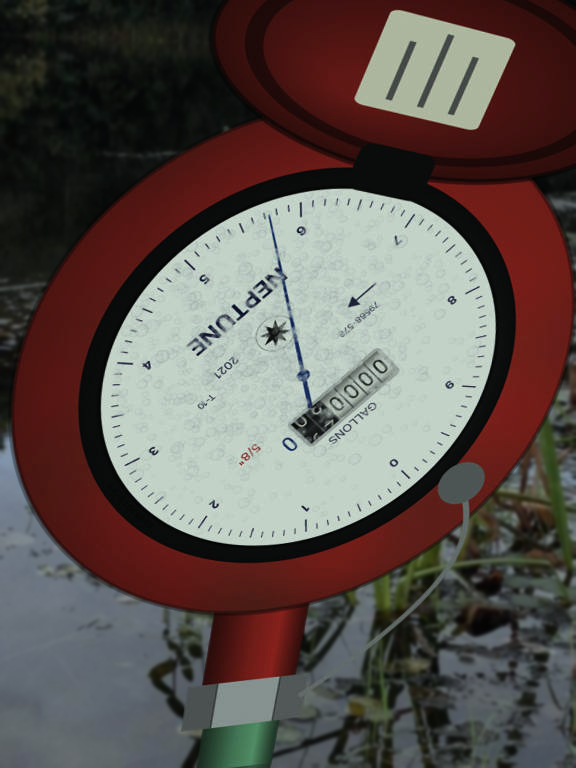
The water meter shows {"value": 295.7, "unit": "gal"}
